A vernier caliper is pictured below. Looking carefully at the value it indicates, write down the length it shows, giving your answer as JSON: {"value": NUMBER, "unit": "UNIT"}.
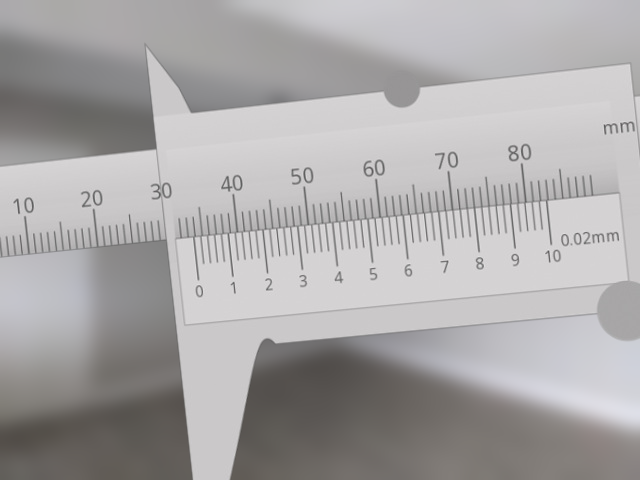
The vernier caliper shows {"value": 33.8, "unit": "mm"}
